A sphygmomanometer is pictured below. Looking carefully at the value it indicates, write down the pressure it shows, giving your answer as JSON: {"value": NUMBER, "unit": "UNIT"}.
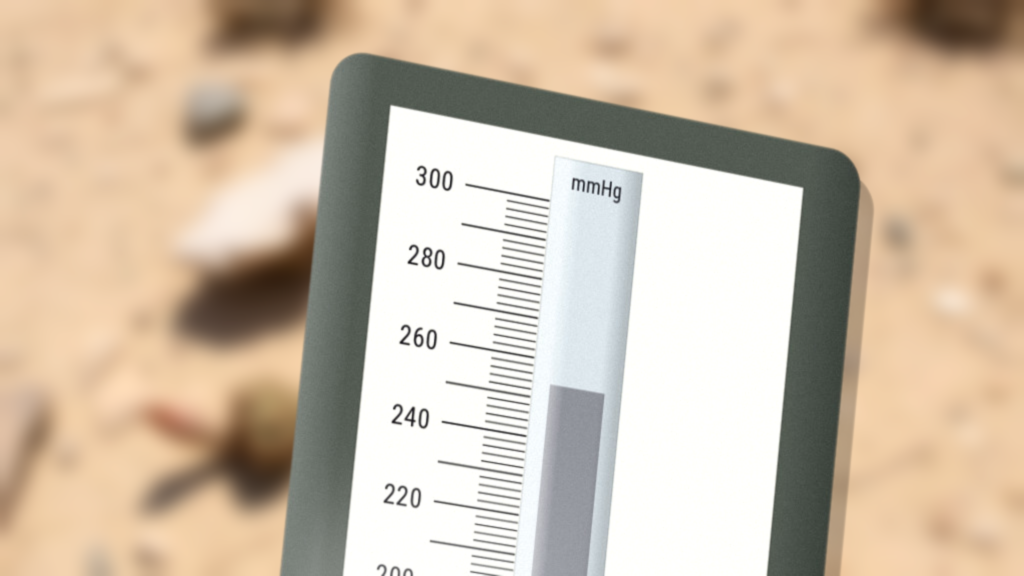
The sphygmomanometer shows {"value": 254, "unit": "mmHg"}
